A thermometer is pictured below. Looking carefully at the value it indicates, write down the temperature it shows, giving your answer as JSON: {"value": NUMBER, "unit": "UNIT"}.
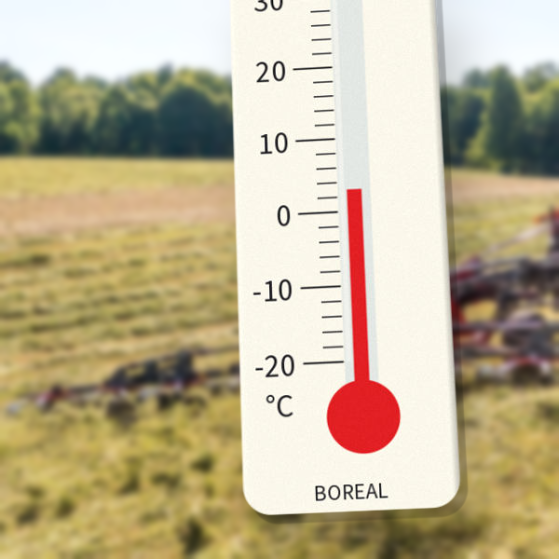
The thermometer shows {"value": 3, "unit": "°C"}
